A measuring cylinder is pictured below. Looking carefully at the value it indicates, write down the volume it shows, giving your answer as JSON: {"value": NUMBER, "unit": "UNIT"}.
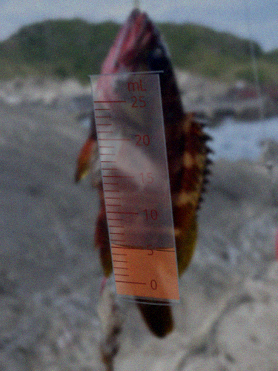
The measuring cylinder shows {"value": 5, "unit": "mL"}
